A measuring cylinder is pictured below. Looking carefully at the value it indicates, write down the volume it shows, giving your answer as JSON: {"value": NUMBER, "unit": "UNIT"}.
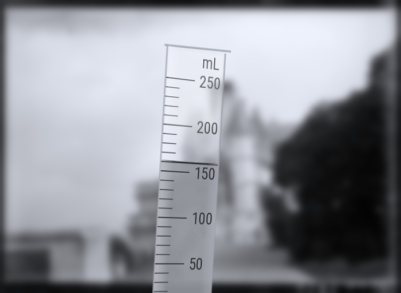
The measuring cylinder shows {"value": 160, "unit": "mL"}
